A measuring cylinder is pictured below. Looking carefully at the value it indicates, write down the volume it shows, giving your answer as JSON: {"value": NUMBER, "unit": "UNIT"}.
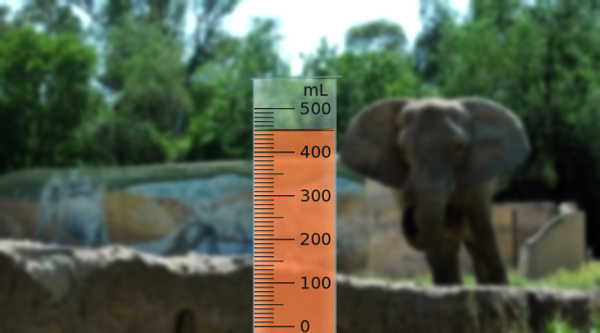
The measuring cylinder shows {"value": 450, "unit": "mL"}
